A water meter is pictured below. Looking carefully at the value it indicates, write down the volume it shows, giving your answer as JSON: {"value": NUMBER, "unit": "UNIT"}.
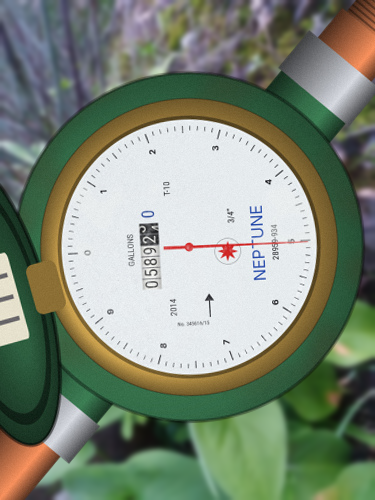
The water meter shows {"value": 589235.0, "unit": "gal"}
